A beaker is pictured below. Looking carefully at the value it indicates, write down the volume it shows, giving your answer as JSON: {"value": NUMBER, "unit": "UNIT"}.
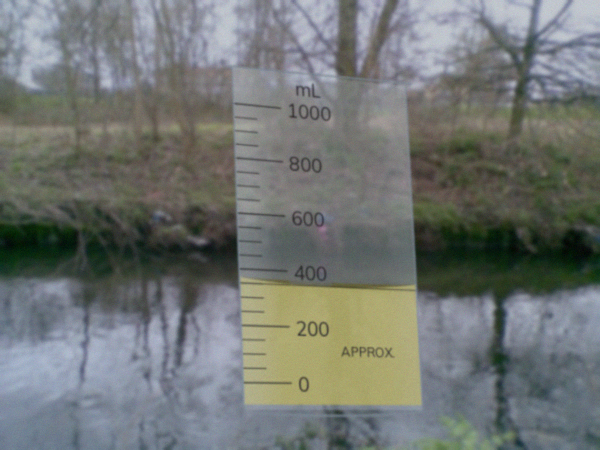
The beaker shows {"value": 350, "unit": "mL"}
